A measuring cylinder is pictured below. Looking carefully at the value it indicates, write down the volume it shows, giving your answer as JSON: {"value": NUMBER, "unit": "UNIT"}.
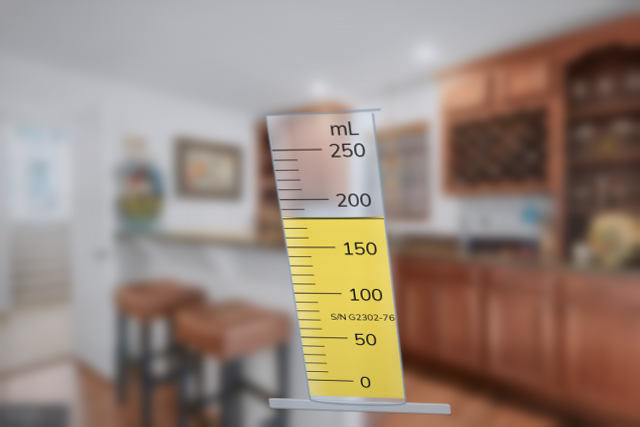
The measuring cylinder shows {"value": 180, "unit": "mL"}
